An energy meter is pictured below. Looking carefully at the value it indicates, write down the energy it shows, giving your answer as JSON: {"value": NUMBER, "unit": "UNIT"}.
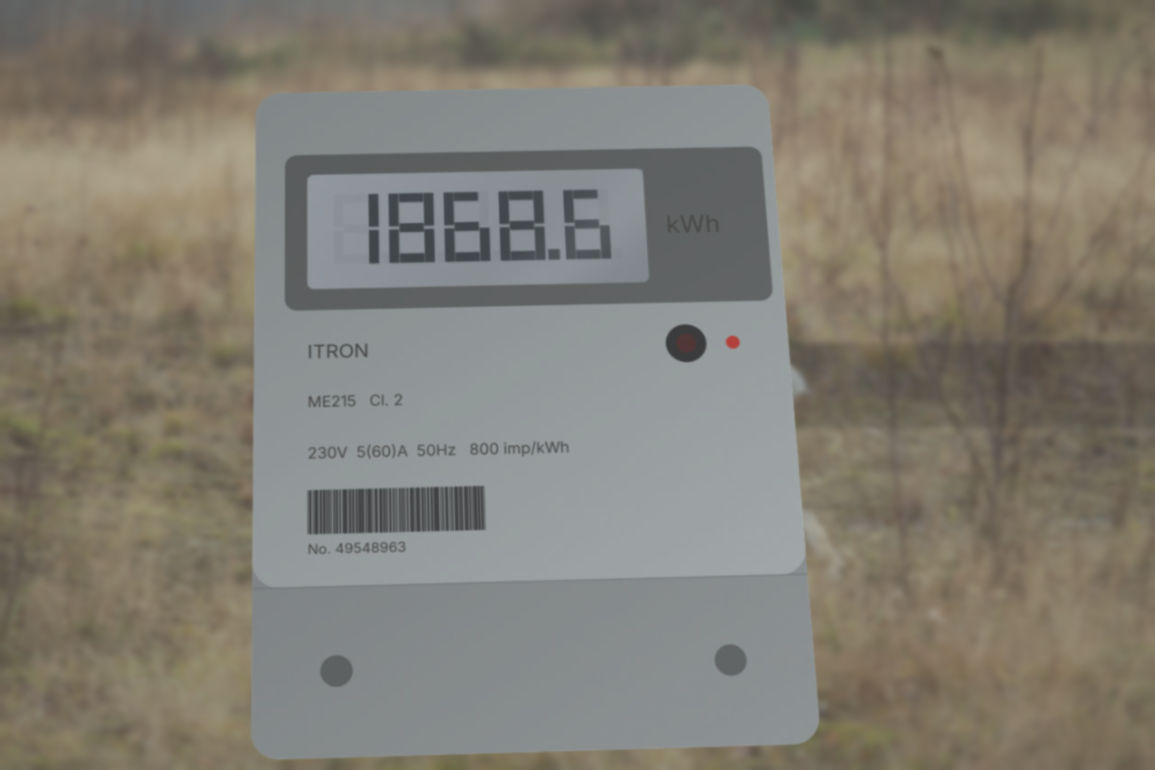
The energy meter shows {"value": 1868.6, "unit": "kWh"}
